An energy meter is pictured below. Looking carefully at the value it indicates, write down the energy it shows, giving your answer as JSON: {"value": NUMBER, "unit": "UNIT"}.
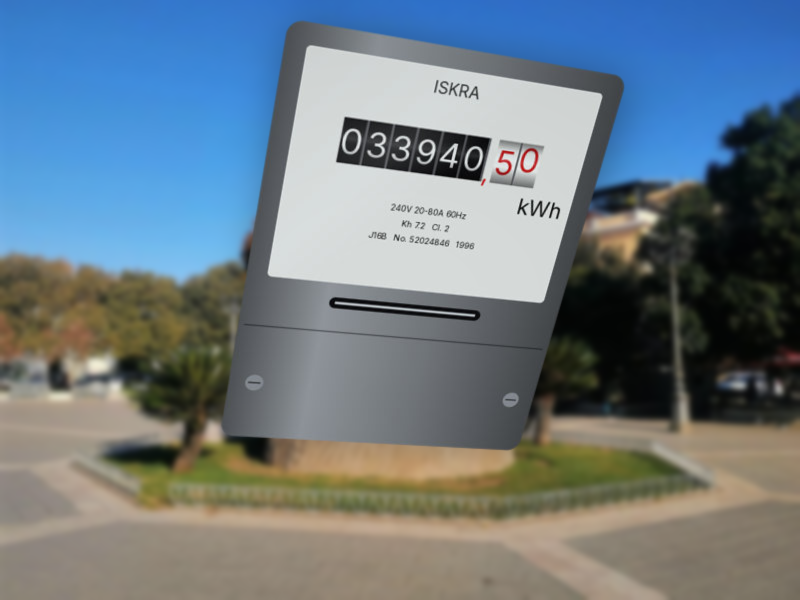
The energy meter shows {"value": 33940.50, "unit": "kWh"}
